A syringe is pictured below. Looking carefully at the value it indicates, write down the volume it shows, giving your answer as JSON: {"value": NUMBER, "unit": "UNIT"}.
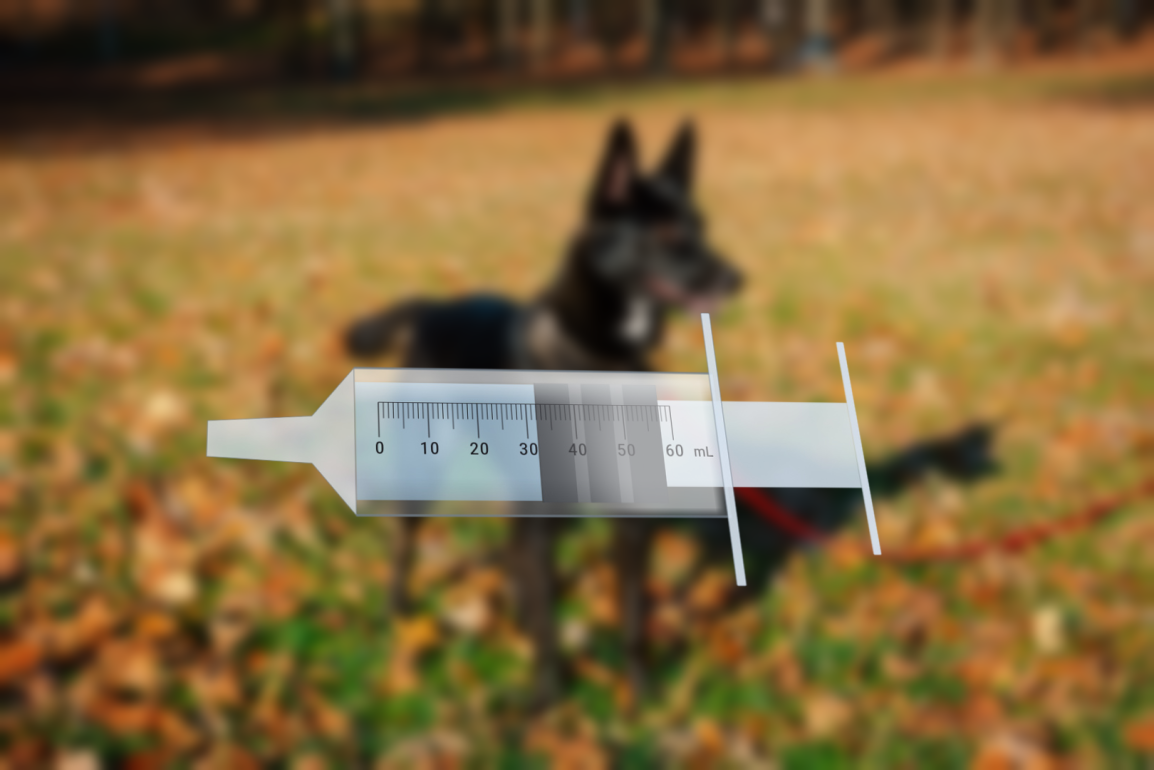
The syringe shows {"value": 32, "unit": "mL"}
